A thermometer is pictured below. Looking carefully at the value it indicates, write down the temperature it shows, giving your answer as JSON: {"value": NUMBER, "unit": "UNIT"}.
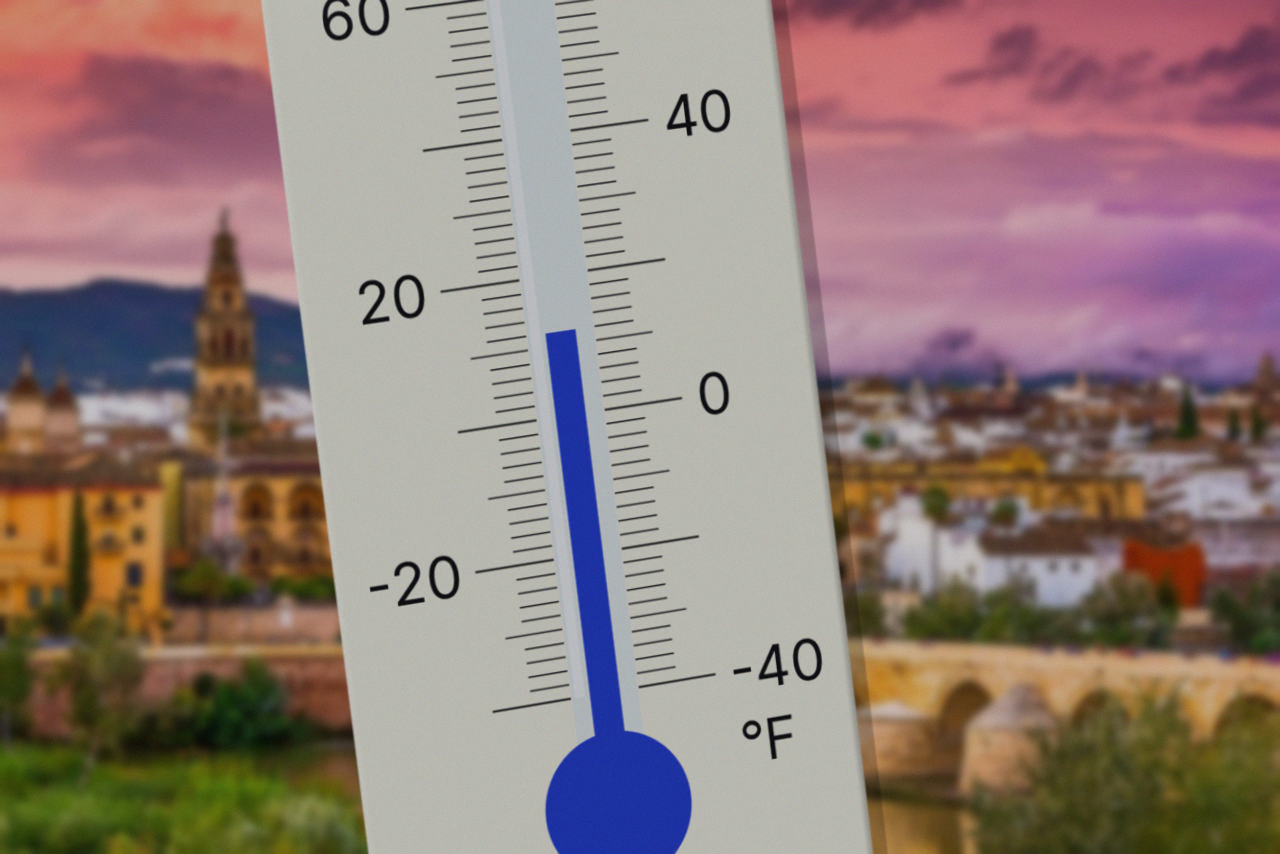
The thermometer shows {"value": 12, "unit": "°F"}
